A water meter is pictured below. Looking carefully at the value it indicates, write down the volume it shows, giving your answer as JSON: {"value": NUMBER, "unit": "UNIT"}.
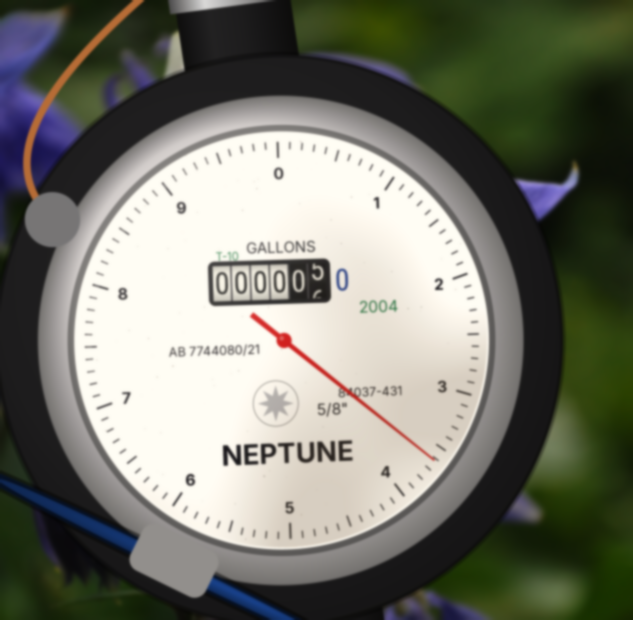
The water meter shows {"value": 53.6, "unit": "gal"}
